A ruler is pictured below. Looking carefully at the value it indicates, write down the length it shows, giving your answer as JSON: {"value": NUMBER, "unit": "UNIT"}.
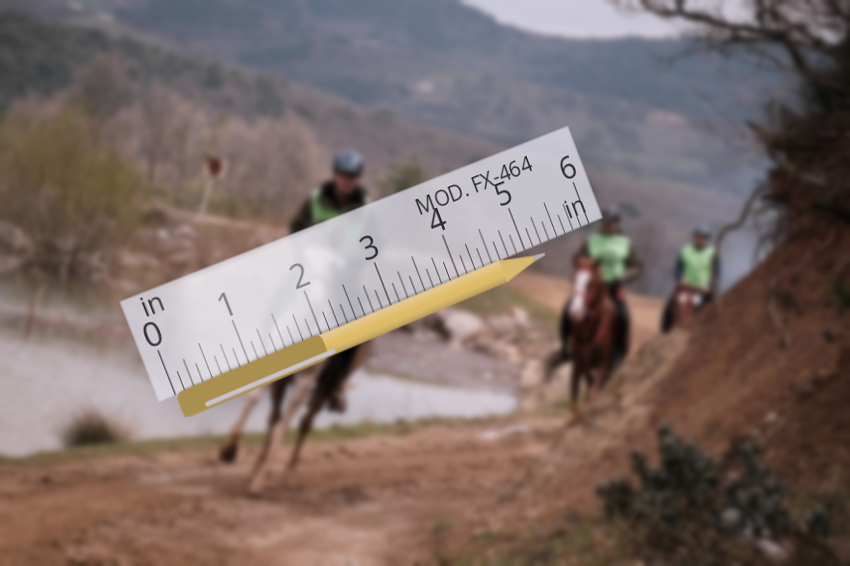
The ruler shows {"value": 5.25, "unit": "in"}
